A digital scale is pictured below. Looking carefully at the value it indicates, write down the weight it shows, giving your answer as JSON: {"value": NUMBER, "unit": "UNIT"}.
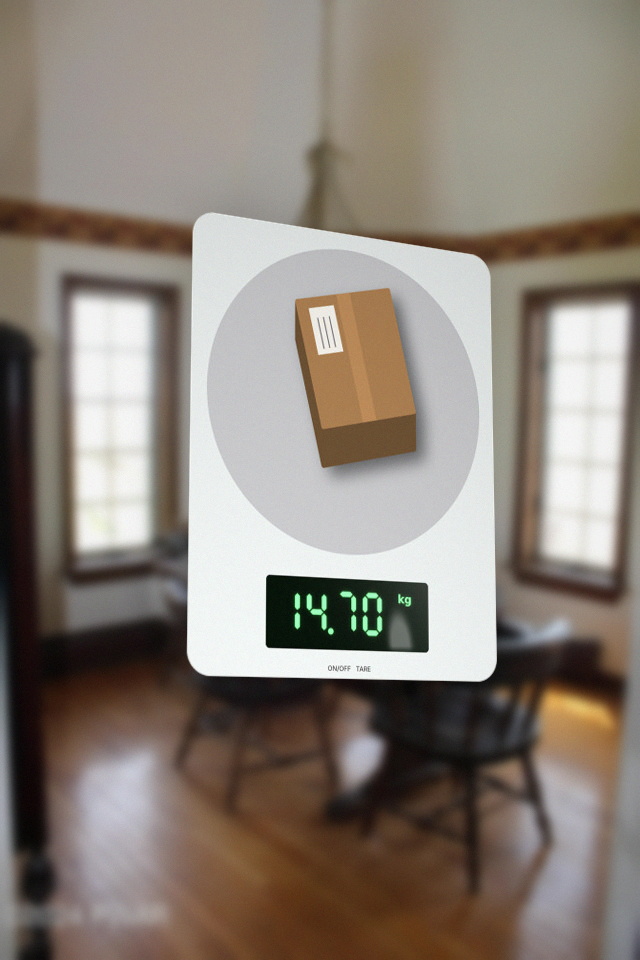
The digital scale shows {"value": 14.70, "unit": "kg"}
